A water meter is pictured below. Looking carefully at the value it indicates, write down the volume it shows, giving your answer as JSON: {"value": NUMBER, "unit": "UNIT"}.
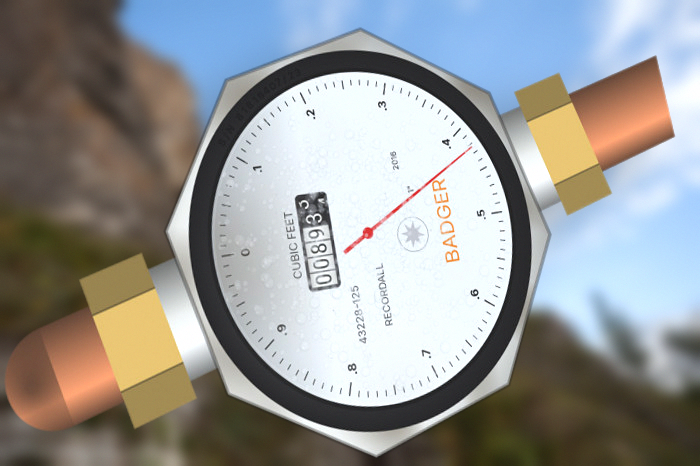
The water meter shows {"value": 8933.42, "unit": "ft³"}
